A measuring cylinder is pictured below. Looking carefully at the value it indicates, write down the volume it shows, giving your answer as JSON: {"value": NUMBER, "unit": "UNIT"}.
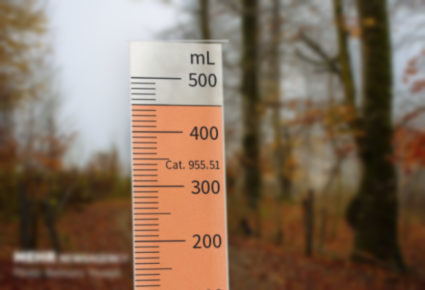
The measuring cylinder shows {"value": 450, "unit": "mL"}
